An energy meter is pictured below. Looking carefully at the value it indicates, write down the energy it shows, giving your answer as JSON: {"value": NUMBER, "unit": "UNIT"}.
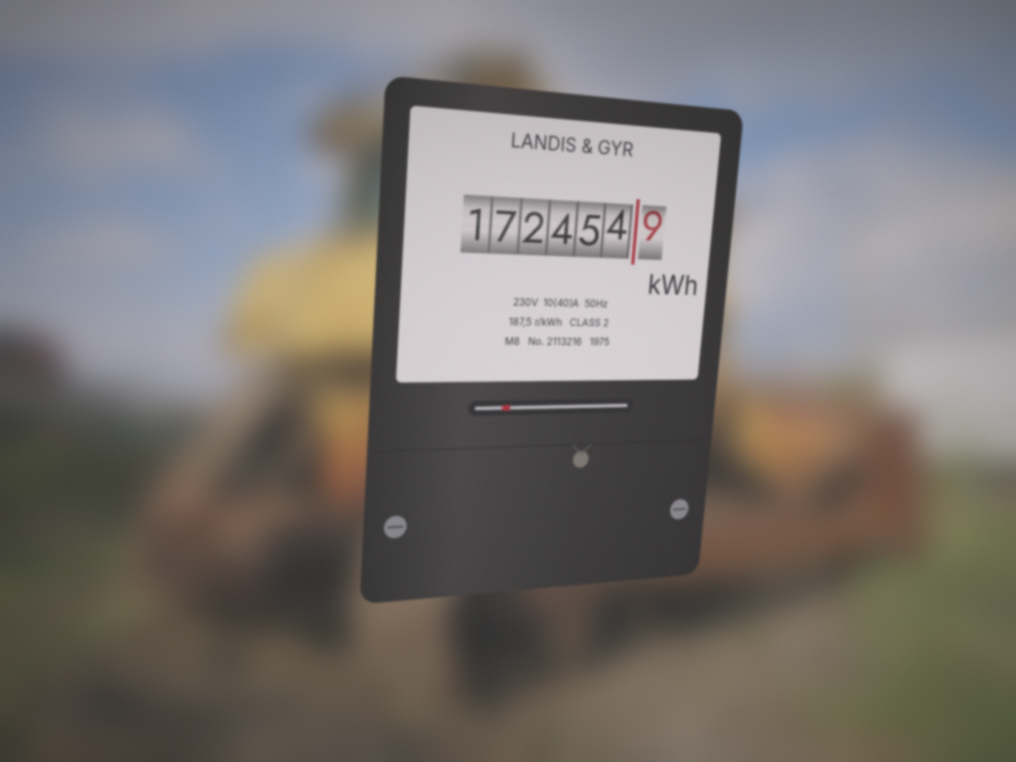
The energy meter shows {"value": 172454.9, "unit": "kWh"}
